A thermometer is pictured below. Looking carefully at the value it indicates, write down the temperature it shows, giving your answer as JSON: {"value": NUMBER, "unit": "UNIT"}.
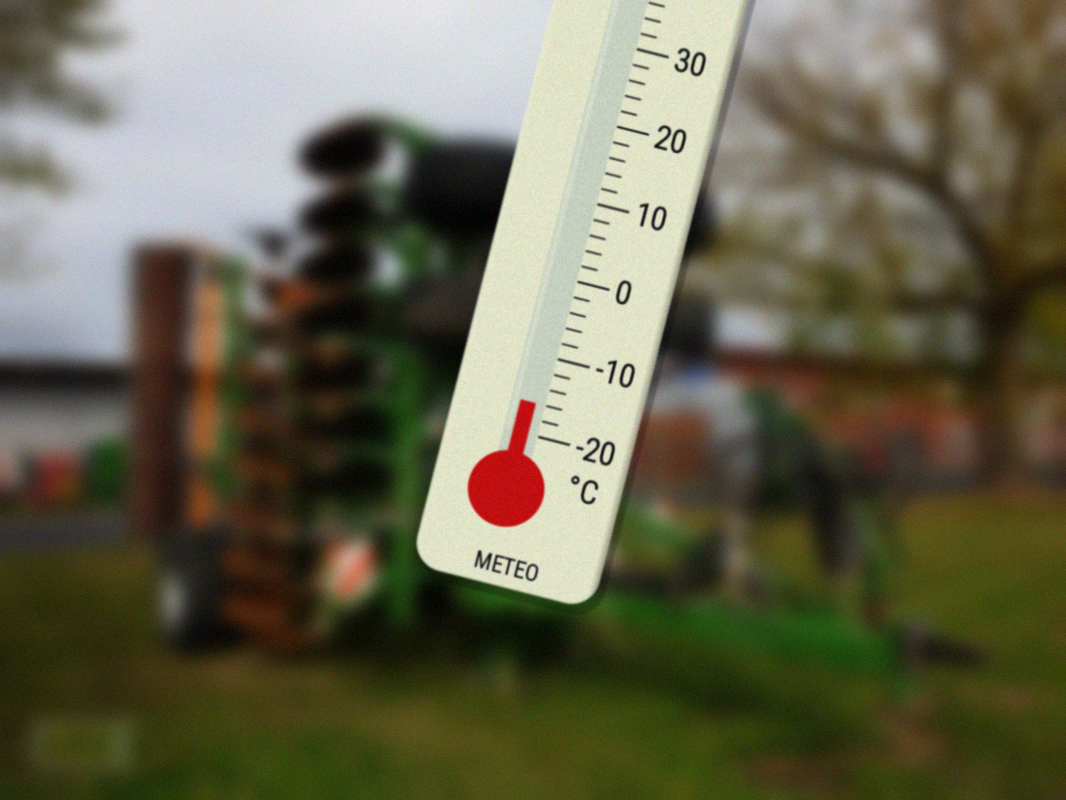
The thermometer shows {"value": -16, "unit": "°C"}
